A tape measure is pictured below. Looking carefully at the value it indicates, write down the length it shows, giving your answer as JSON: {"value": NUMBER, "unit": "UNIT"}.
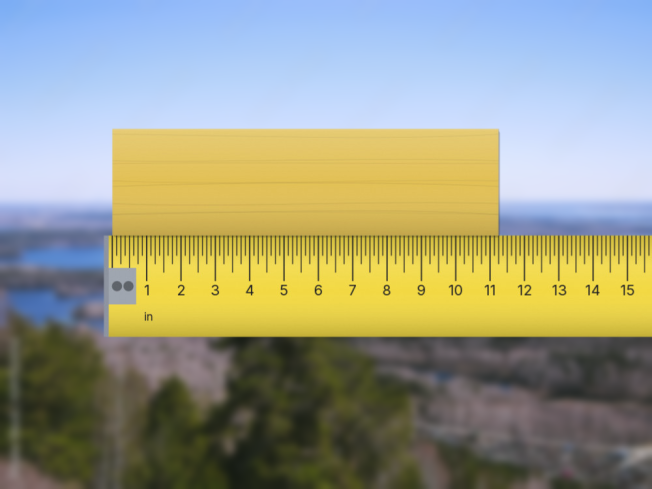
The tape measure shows {"value": 11.25, "unit": "in"}
